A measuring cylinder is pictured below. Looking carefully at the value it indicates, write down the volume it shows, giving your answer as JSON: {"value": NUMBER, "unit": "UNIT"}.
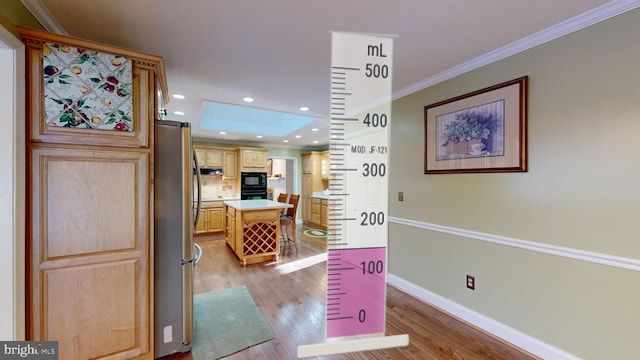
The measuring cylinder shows {"value": 140, "unit": "mL"}
